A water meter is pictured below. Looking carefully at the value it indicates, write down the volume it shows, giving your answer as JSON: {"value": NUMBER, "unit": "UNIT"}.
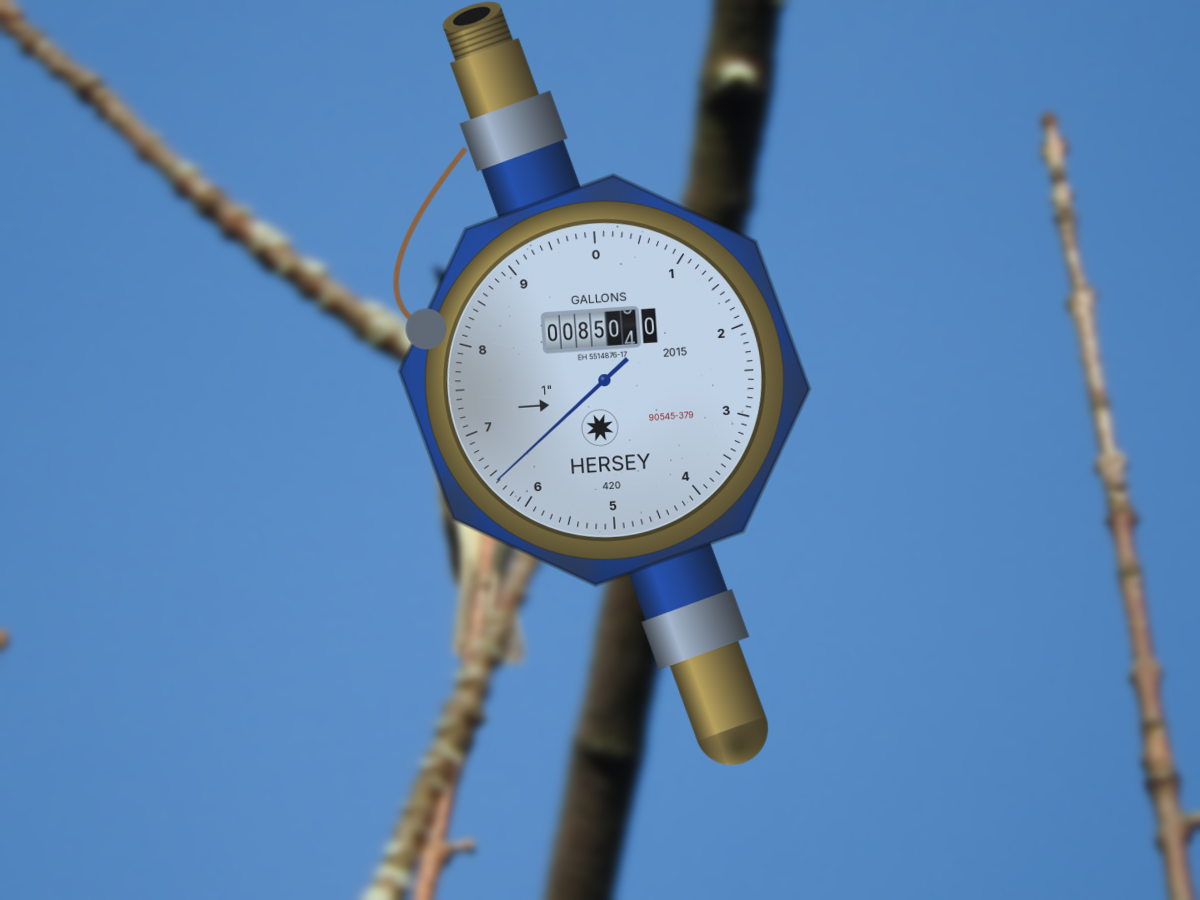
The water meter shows {"value": 85036.4, "unit": "gal"}
